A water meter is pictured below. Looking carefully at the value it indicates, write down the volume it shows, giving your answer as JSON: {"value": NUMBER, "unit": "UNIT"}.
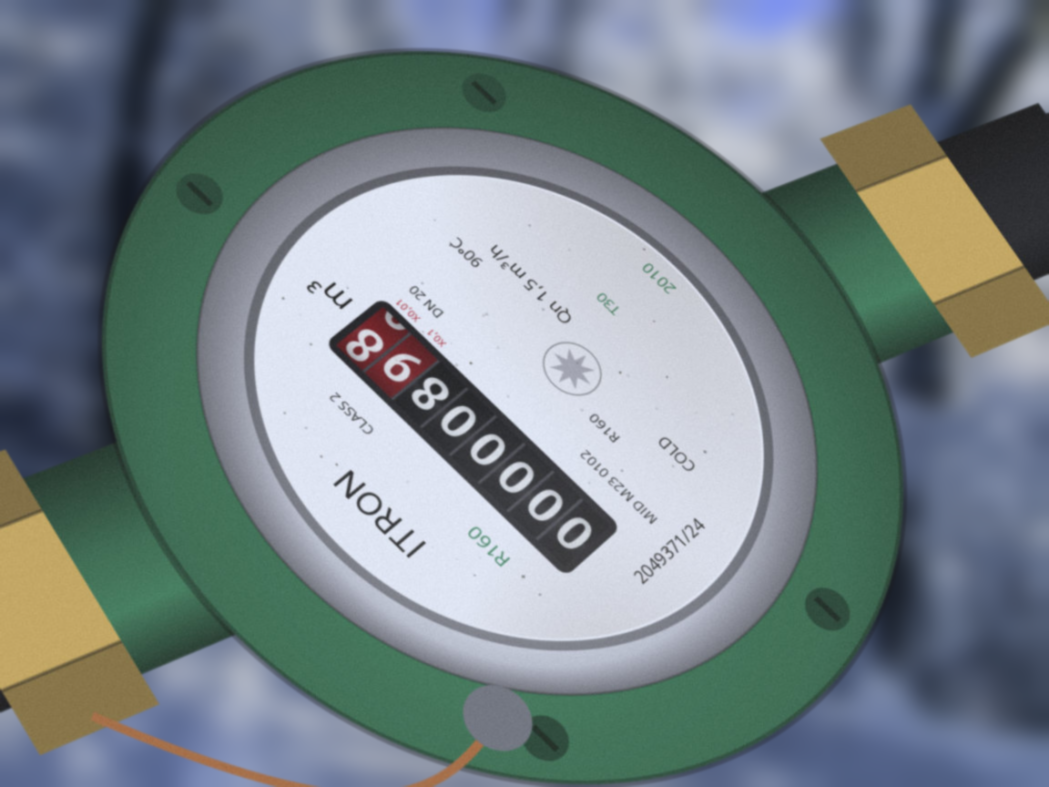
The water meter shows {"value": 8.98, "unit": "m³"}
